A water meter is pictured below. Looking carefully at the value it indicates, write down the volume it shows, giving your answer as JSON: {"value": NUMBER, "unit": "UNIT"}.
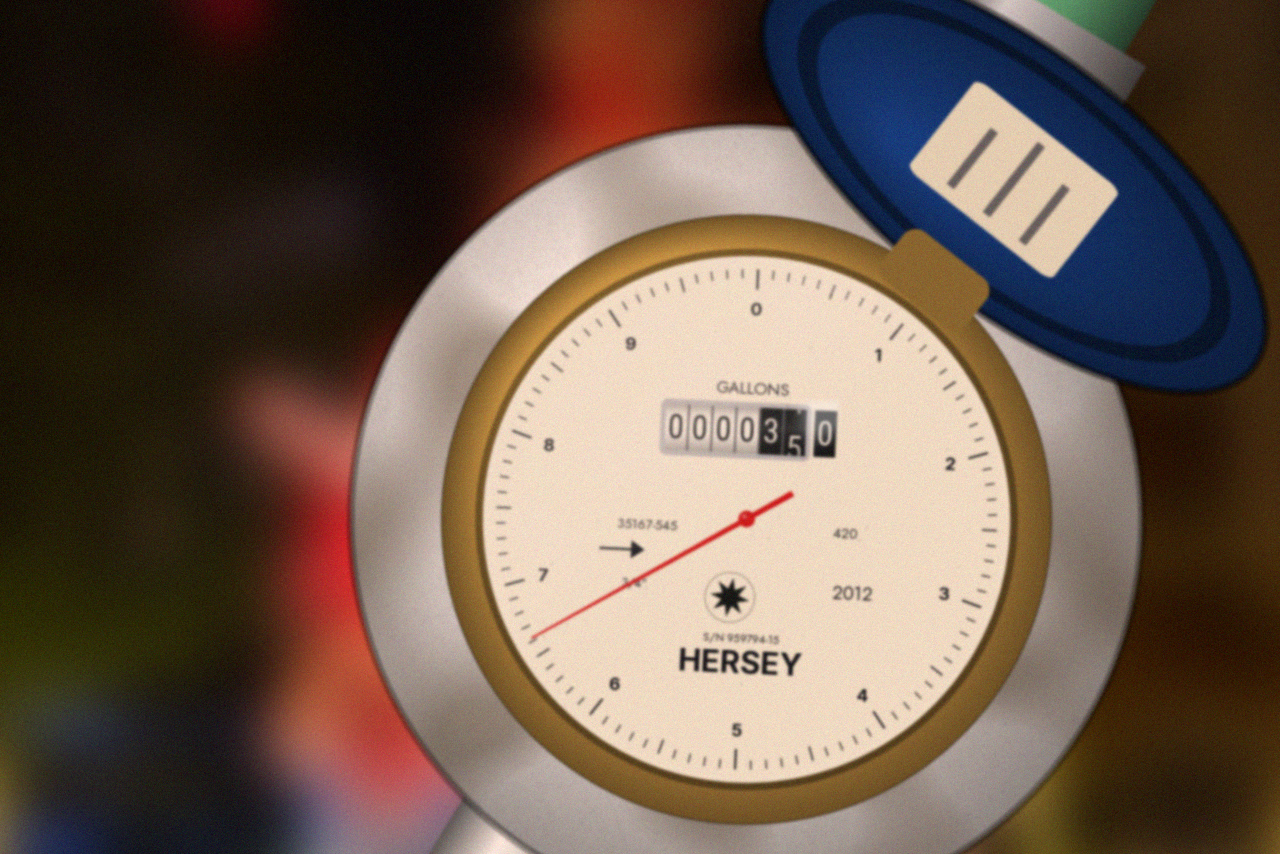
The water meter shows {"value": 346.6, "unit": "gal"}
